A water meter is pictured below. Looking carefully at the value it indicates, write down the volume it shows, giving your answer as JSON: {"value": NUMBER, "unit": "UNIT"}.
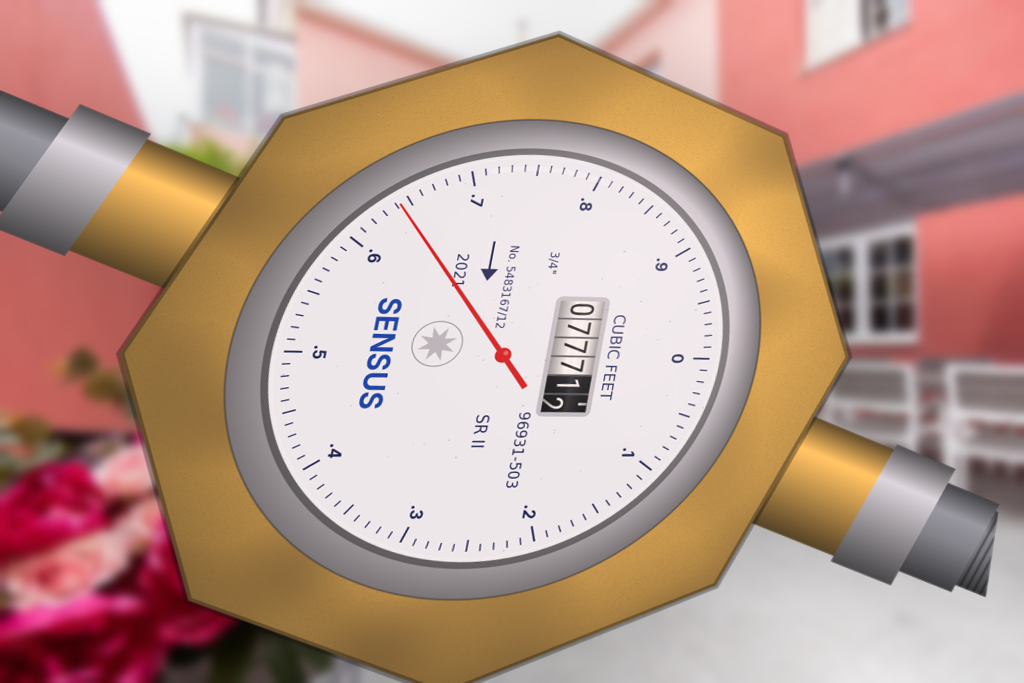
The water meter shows {"value": 77711.64, "unit": "ft³"}
